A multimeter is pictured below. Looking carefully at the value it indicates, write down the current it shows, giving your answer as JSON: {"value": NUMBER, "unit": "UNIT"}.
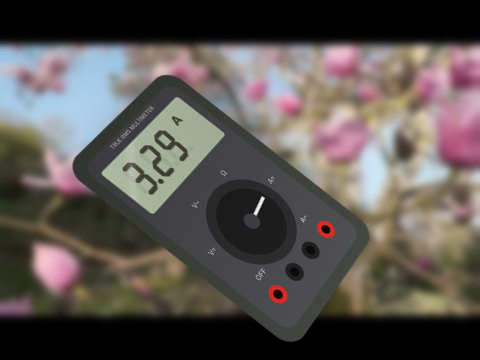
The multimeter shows {"value": 3.29, "unit": "A"}
